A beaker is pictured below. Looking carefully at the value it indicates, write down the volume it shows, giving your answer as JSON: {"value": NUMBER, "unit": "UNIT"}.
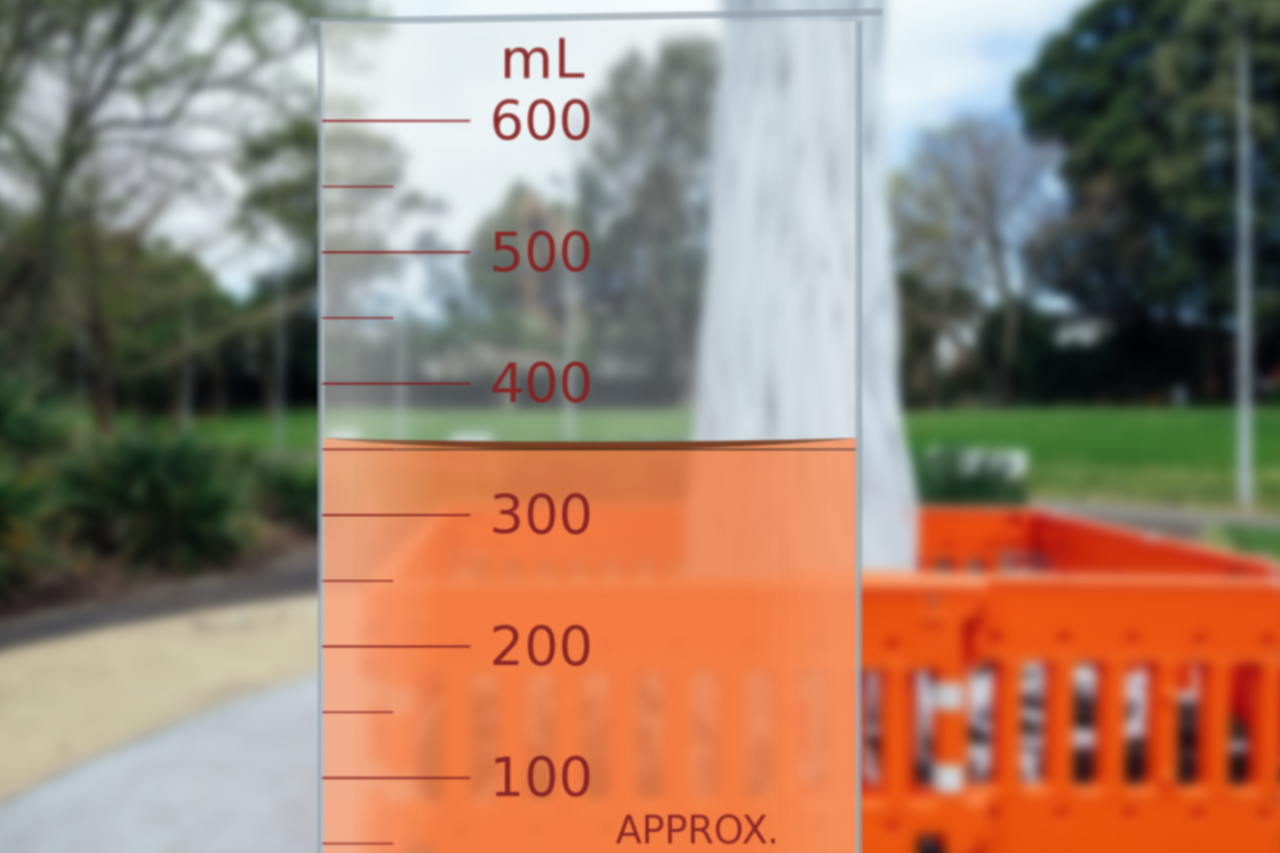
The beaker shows {"value": 350, "unit": "mL"}
